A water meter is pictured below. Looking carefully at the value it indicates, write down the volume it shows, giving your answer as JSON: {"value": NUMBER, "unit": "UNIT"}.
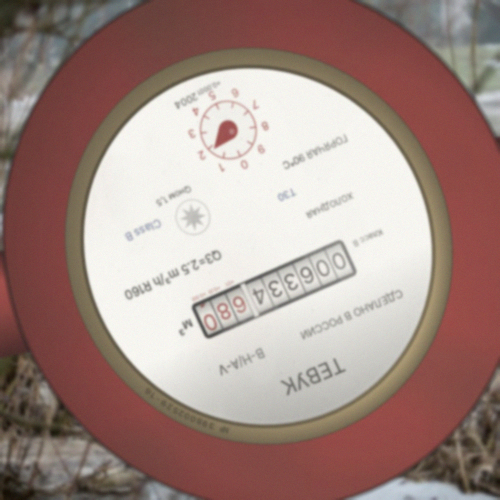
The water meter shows {"value": 6334.6801, "unit": "m³"}
